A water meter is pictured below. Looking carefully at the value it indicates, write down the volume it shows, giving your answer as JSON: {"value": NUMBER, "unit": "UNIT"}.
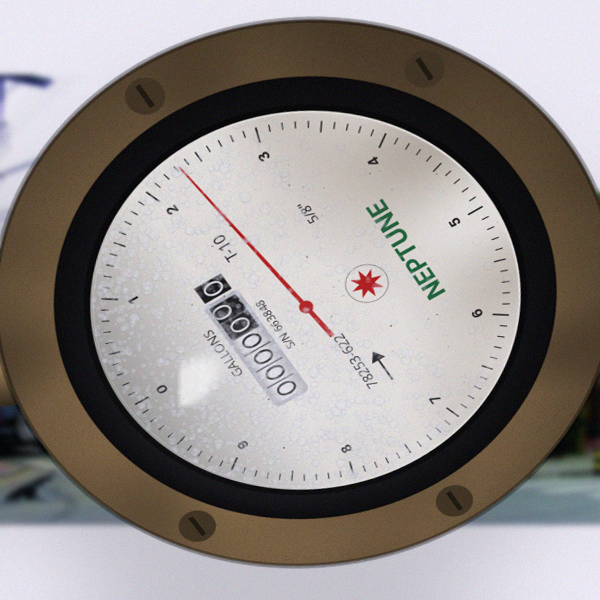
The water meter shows {"value": 2.3, "unit": "gal"}
